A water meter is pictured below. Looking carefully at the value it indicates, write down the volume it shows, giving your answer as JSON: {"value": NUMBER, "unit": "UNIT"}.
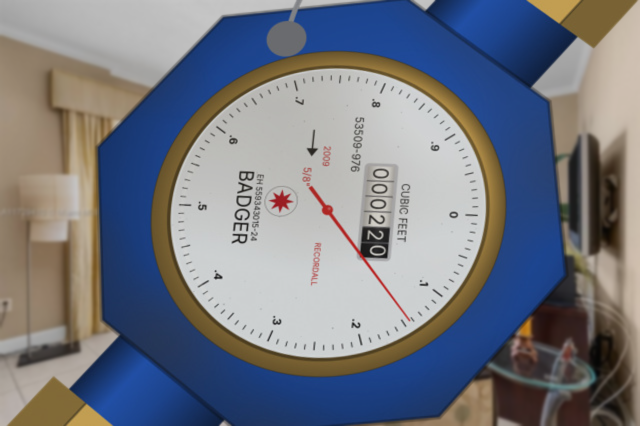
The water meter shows {"value": 220.14, "unit": "ft³"}
